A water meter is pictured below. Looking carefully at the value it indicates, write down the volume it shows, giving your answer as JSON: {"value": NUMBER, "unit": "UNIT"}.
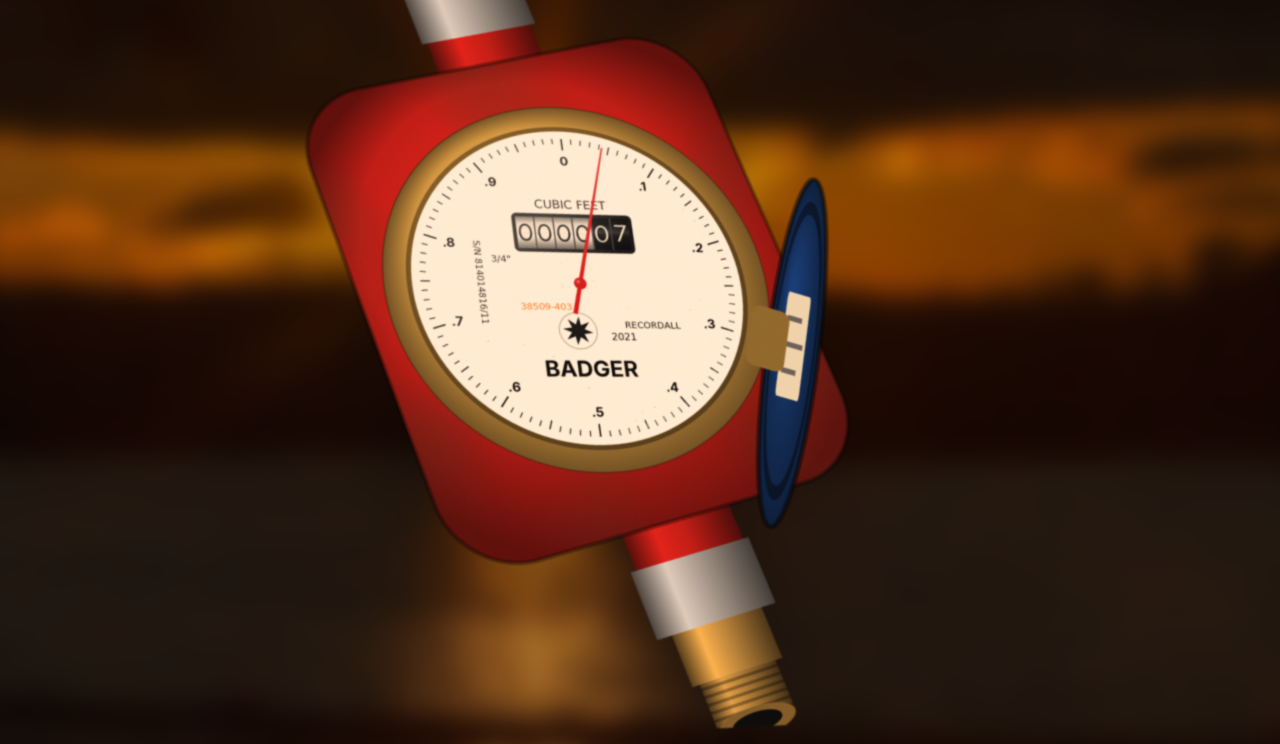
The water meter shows {"value": 7.04, "unit": "ft³"}
